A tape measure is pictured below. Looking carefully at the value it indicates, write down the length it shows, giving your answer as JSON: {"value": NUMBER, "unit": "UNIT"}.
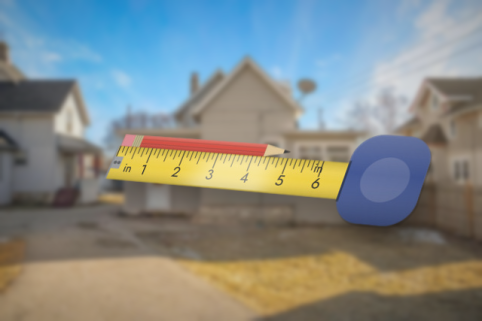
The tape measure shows {"value": 5, "unit": "in"}
